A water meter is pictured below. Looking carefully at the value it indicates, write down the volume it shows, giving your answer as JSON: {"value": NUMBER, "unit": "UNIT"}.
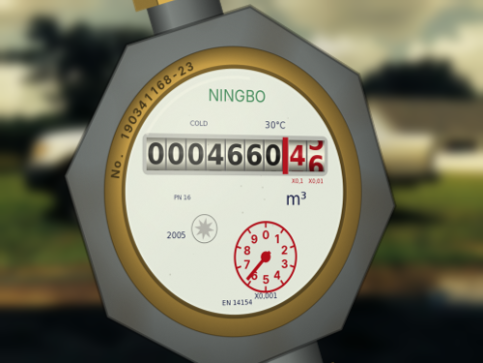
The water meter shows {"value": 4660.456, "unit": "m³"}
